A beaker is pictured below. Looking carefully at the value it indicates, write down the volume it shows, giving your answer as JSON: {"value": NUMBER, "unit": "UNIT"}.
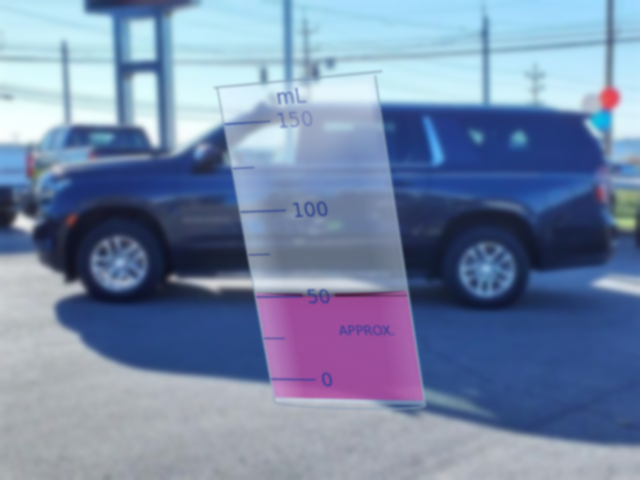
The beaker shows {"value": 50, "unit": "mL"}
